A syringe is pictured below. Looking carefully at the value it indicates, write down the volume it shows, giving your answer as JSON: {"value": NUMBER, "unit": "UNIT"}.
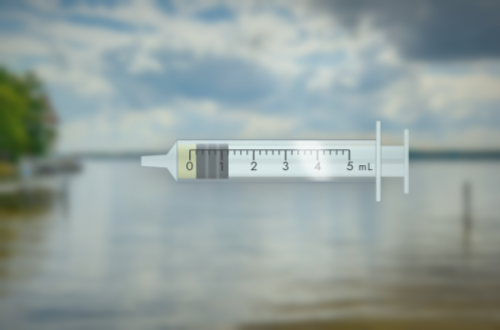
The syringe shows {"value": 0.2, "unit": "mL"}
